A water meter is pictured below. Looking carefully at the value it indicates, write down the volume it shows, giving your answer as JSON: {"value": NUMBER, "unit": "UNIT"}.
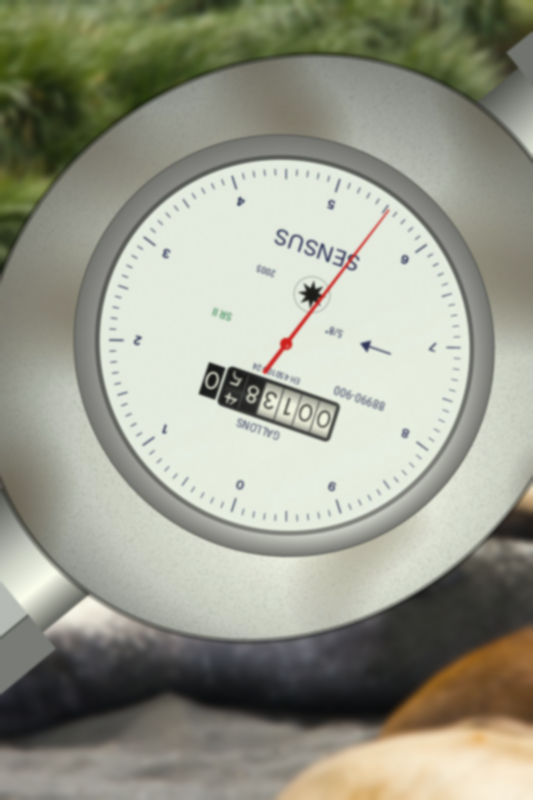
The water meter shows {"value": 13845.5, "unit": "gal"}
